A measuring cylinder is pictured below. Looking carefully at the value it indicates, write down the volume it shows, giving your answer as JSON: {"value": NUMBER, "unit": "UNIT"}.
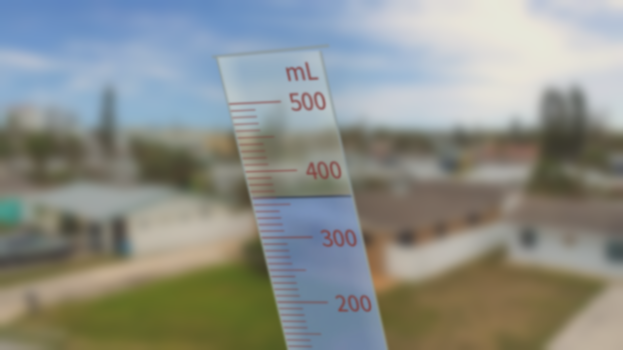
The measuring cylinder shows {"value": 360, "unit": "mL"}
